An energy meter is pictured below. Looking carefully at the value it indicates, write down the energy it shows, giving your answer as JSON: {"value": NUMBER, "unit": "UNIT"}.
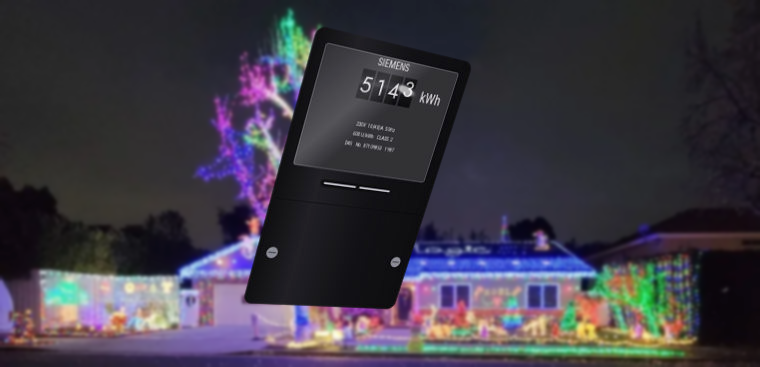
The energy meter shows {"value": 5143, "unit": "kWh"}
